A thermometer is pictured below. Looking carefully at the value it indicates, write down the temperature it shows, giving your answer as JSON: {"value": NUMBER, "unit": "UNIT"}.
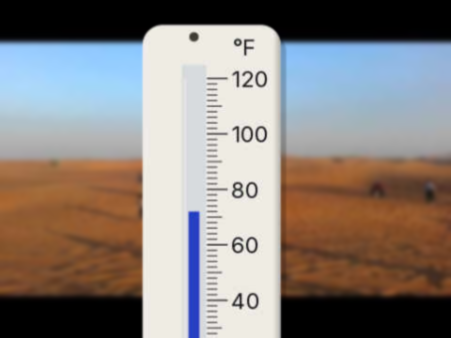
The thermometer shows {"value": 72, "unit": "°F"}
